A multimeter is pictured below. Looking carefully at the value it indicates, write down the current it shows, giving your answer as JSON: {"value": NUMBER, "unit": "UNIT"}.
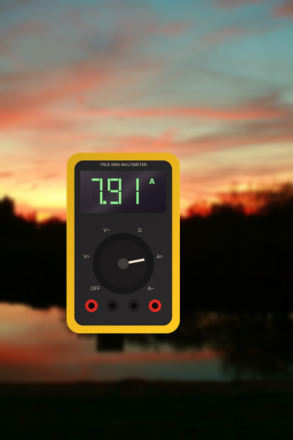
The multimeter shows {"value": 7.91, "unit": "A"}
